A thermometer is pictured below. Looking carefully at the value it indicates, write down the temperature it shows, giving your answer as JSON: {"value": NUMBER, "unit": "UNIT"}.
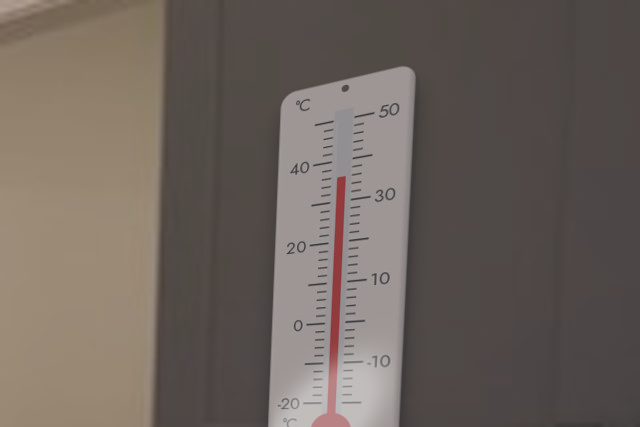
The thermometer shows {"value": 36, "unit": "°C"}
